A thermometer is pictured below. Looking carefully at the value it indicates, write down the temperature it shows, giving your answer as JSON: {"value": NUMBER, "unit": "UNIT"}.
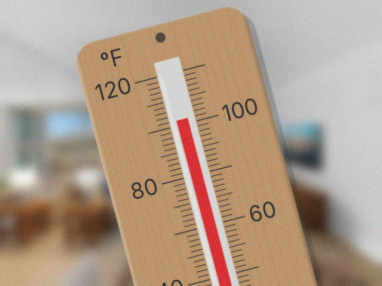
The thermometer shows {"value": 102, "unit": "°F"}
